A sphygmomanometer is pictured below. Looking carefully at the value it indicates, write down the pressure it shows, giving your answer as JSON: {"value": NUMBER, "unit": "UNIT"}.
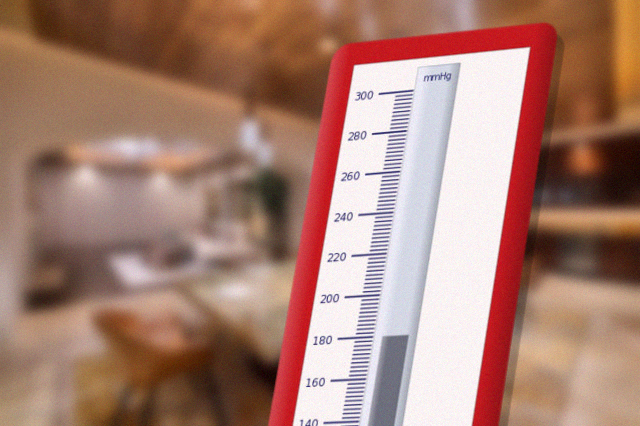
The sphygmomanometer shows {"value": 180, "unit": "mmHg"}
